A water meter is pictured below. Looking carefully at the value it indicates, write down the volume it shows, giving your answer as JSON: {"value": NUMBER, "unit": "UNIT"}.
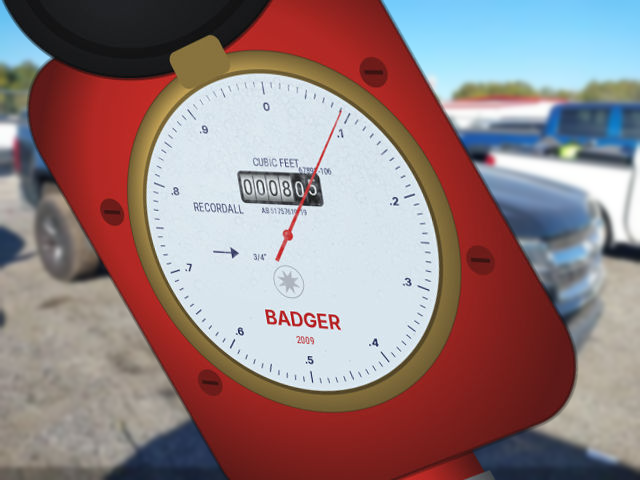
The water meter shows {"value": 805.09, "unit": "ft³"}
